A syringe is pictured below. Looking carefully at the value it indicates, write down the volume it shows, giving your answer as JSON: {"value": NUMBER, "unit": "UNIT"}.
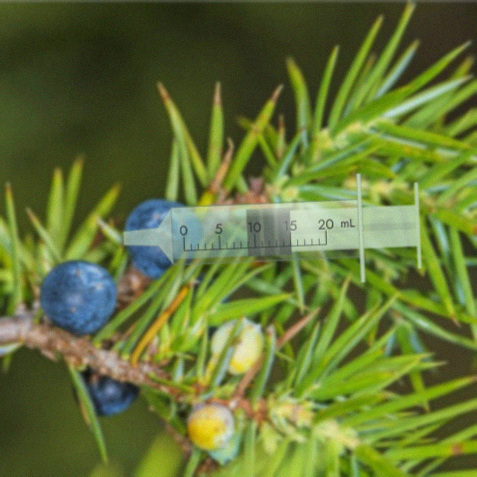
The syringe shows {"value": 9, "unit": "mL"}
